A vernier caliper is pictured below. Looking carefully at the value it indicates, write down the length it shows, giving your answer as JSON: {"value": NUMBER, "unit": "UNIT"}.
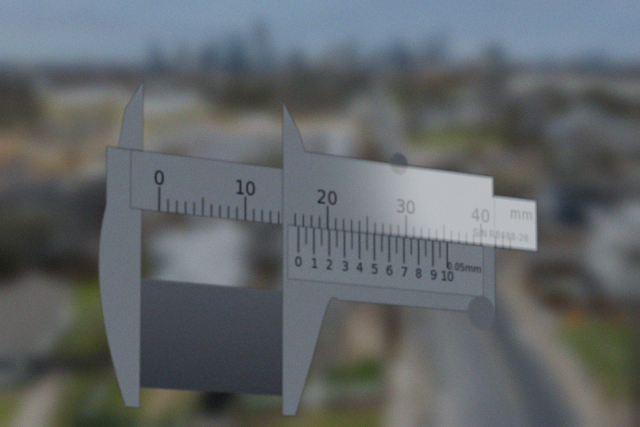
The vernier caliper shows {"value": 16.4, "unit": "mm"}
